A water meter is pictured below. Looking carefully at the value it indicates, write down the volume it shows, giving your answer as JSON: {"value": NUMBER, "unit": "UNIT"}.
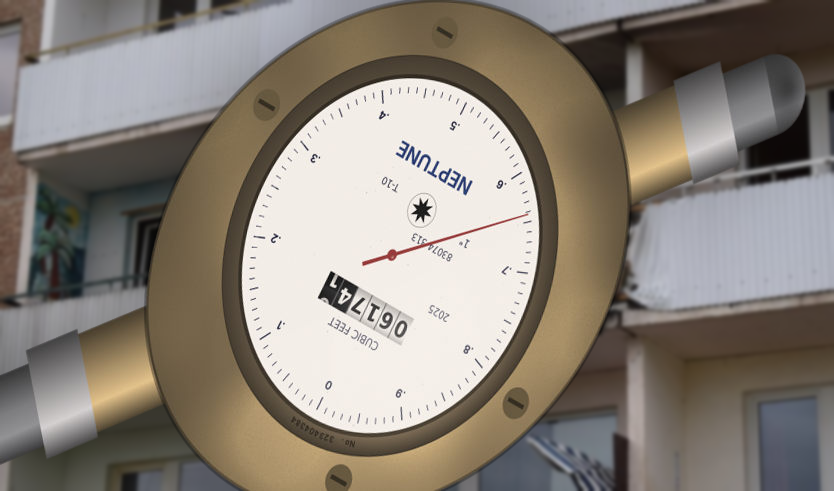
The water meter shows {"value": 61740.64, "unit": "ft³"}
